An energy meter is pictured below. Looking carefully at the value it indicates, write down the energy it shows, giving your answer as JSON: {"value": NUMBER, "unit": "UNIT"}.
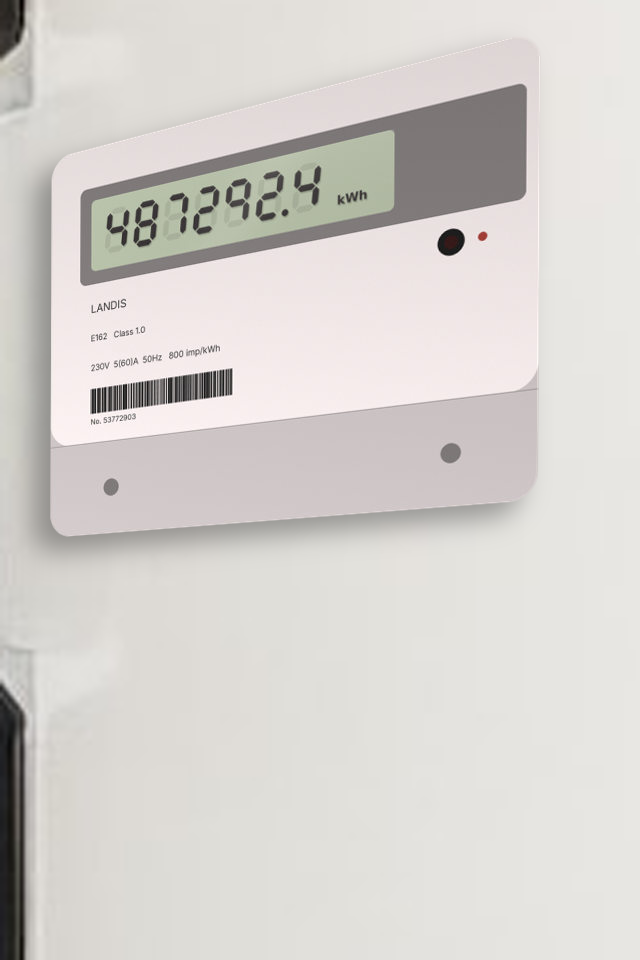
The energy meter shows {"value": 487292.4, "unit": "kWh"}
